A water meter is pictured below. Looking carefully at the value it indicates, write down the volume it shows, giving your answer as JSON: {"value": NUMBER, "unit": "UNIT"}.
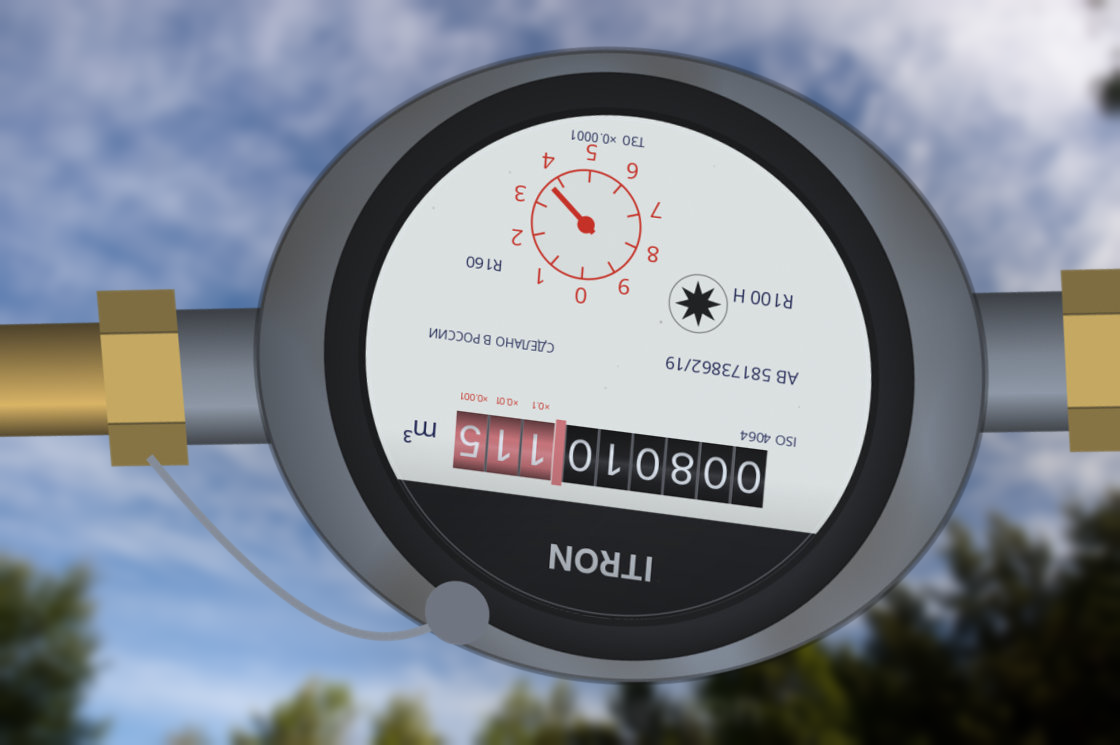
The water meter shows {"value": 8010.1153, "unit": "m³"}
